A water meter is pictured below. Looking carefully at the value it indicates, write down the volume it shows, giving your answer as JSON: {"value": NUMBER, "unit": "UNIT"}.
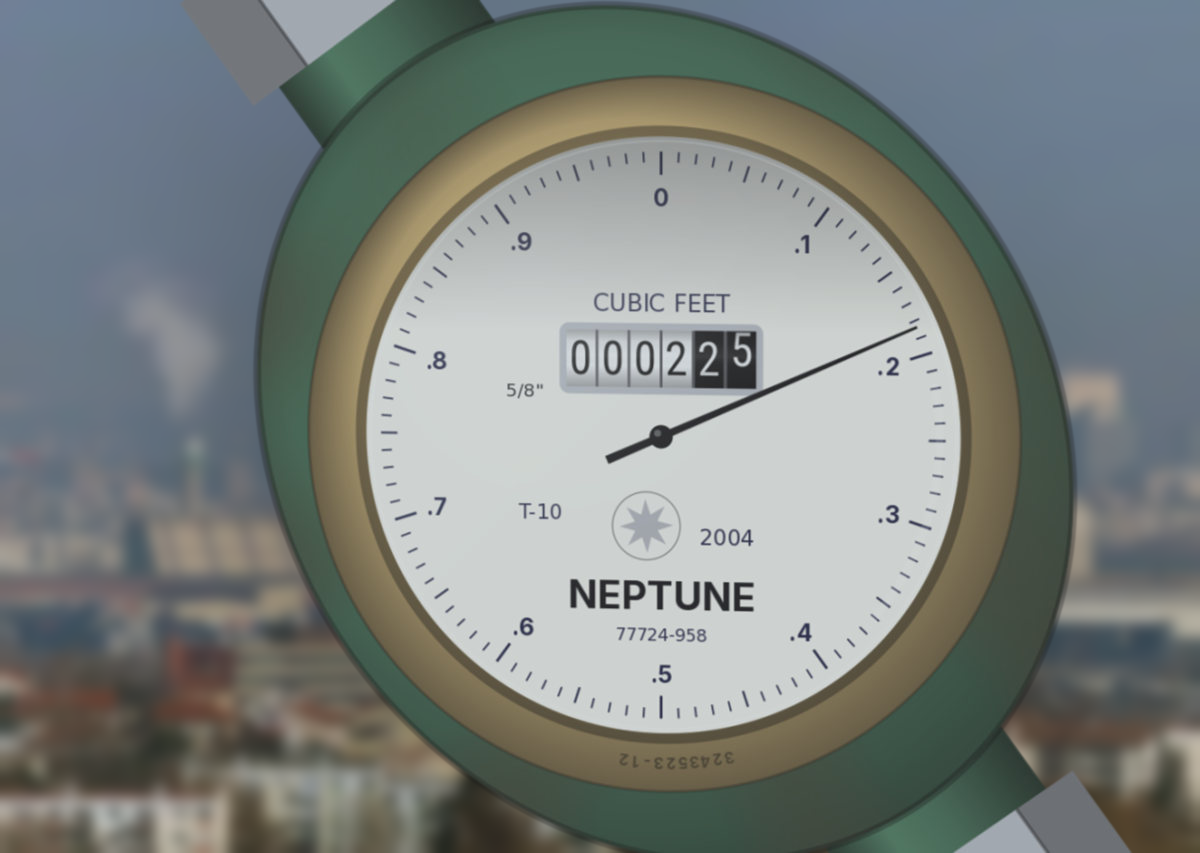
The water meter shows {"value": 225.18, "unit": "ft³"}
